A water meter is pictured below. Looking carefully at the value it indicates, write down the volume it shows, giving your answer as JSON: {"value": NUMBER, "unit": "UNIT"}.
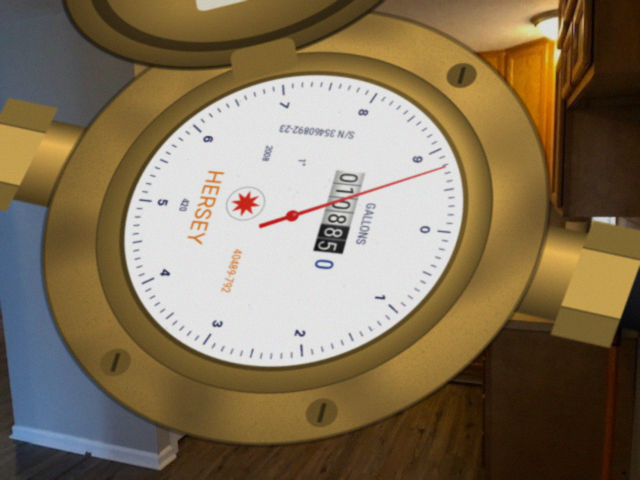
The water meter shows {"value": 108849.2, "unit": "gal"}
